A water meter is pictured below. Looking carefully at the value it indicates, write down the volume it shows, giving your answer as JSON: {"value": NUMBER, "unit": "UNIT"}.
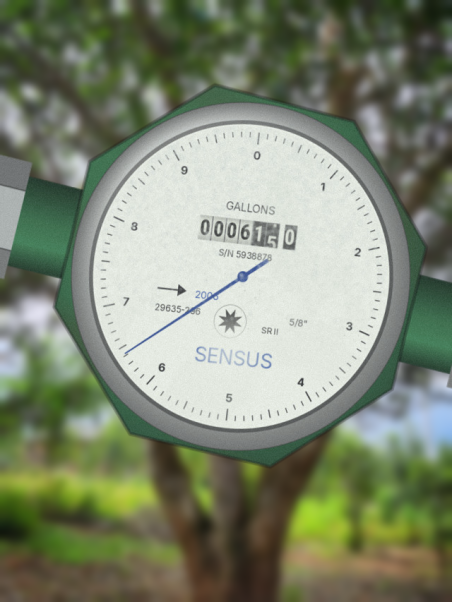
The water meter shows {"value": 6146.4, "unit": "gal"}
